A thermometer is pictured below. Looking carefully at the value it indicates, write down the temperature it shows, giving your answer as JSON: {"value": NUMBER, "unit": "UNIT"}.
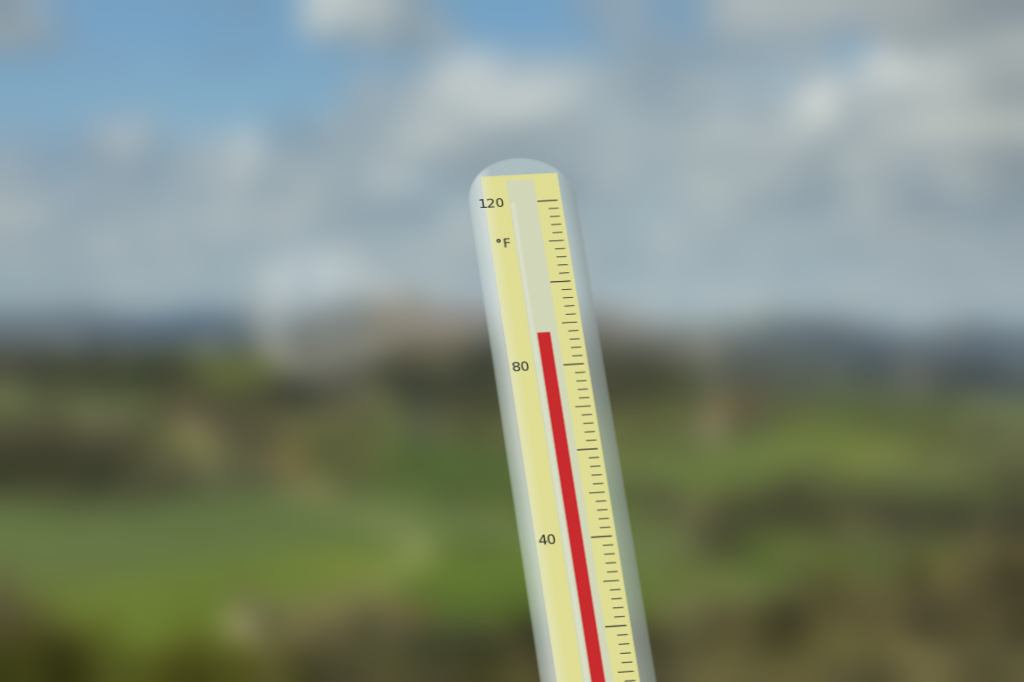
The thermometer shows {"value": 88, "unit": "°F"}
